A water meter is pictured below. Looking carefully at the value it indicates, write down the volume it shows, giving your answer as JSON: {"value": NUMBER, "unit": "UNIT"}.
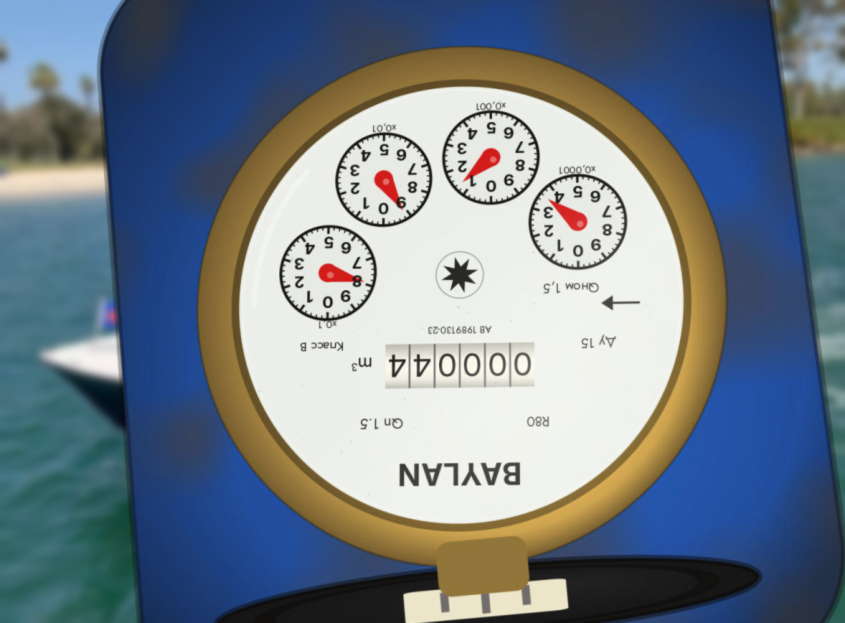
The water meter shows {"value": 44.7913, "unit": "m³"}
